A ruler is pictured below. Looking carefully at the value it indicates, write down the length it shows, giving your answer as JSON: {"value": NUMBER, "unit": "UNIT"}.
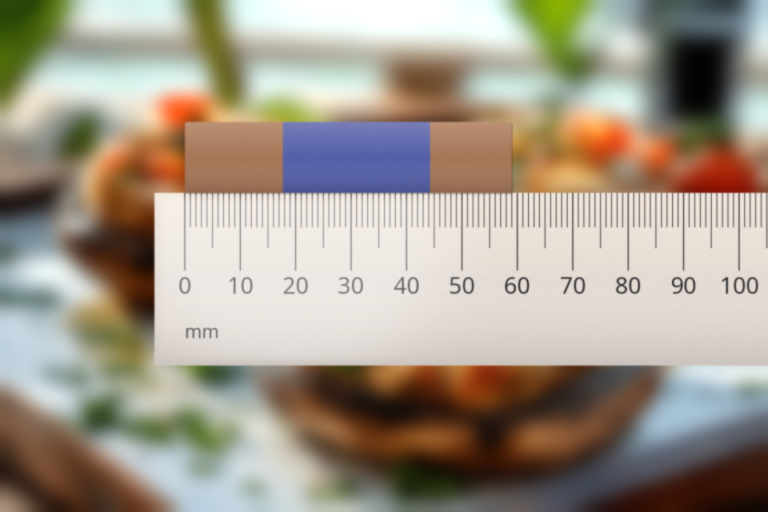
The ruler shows {"value": 59, "unit": "mm"}
